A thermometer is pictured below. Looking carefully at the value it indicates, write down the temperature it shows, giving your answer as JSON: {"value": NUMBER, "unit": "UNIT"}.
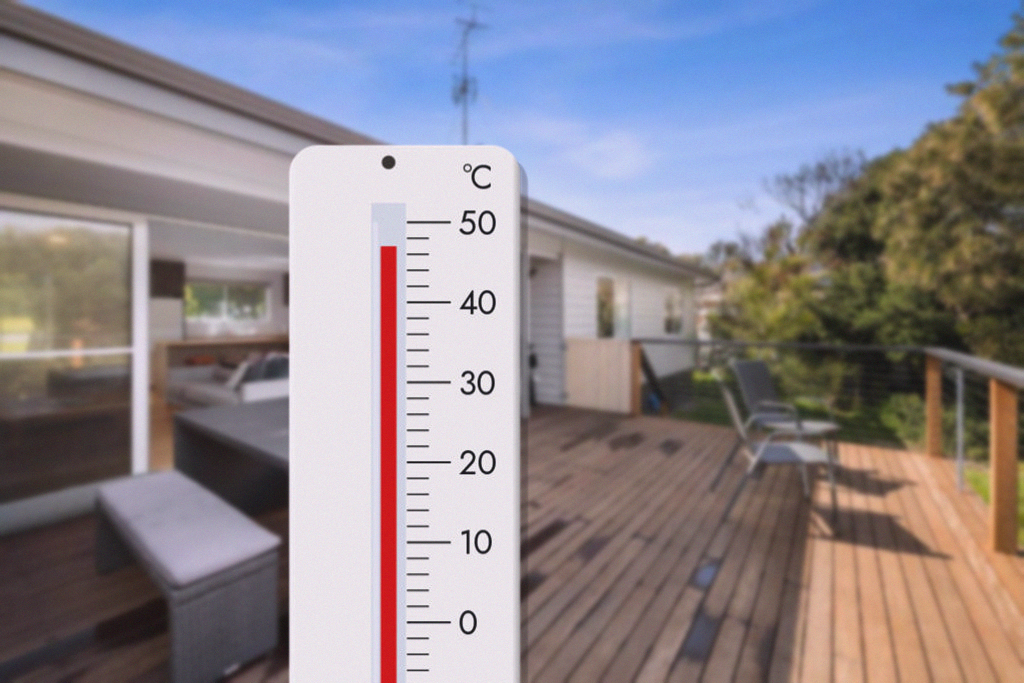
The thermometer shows {"value": 47, "unit": "°C"}
